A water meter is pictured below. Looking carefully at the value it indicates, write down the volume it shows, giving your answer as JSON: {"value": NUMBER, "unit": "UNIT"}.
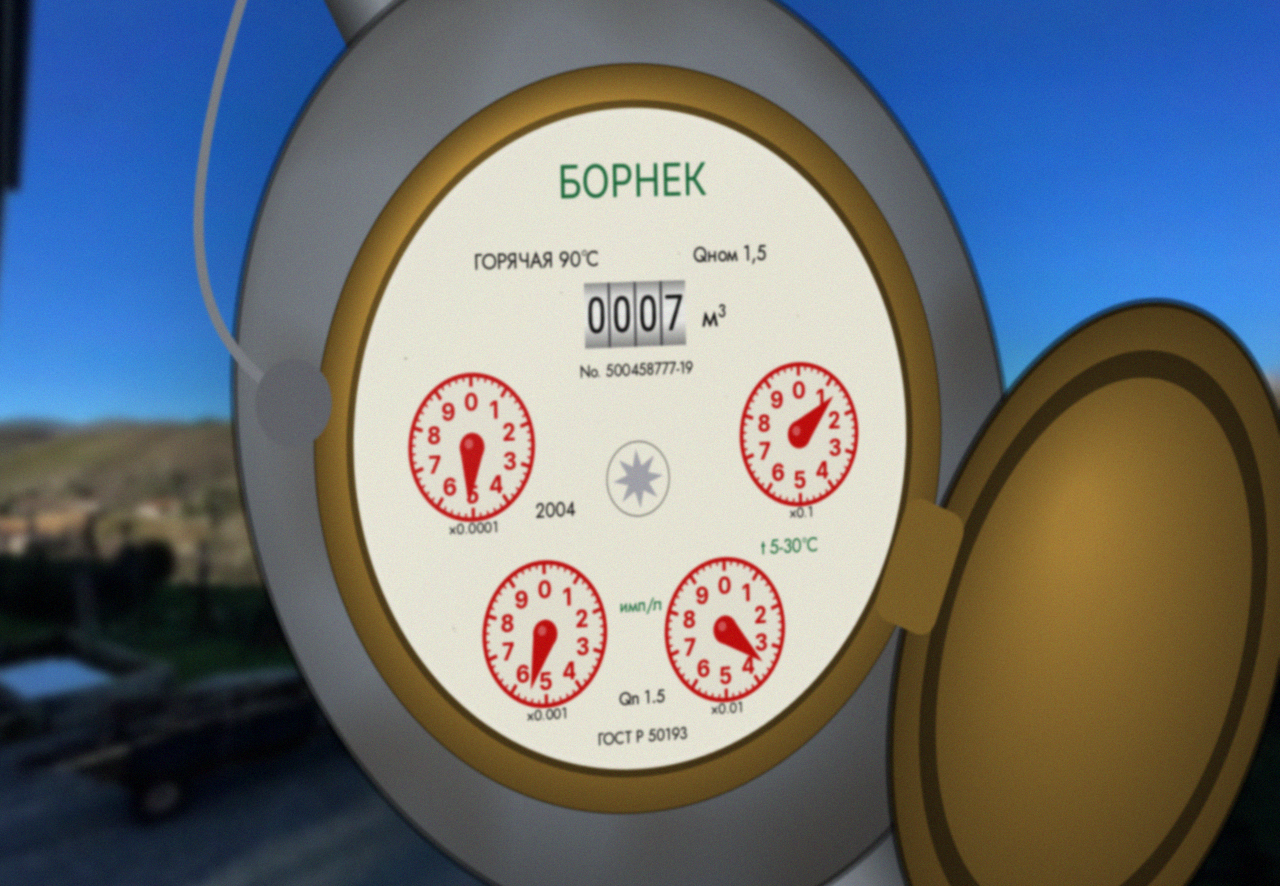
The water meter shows {"value": 7.1355, "unit": "m³"}
